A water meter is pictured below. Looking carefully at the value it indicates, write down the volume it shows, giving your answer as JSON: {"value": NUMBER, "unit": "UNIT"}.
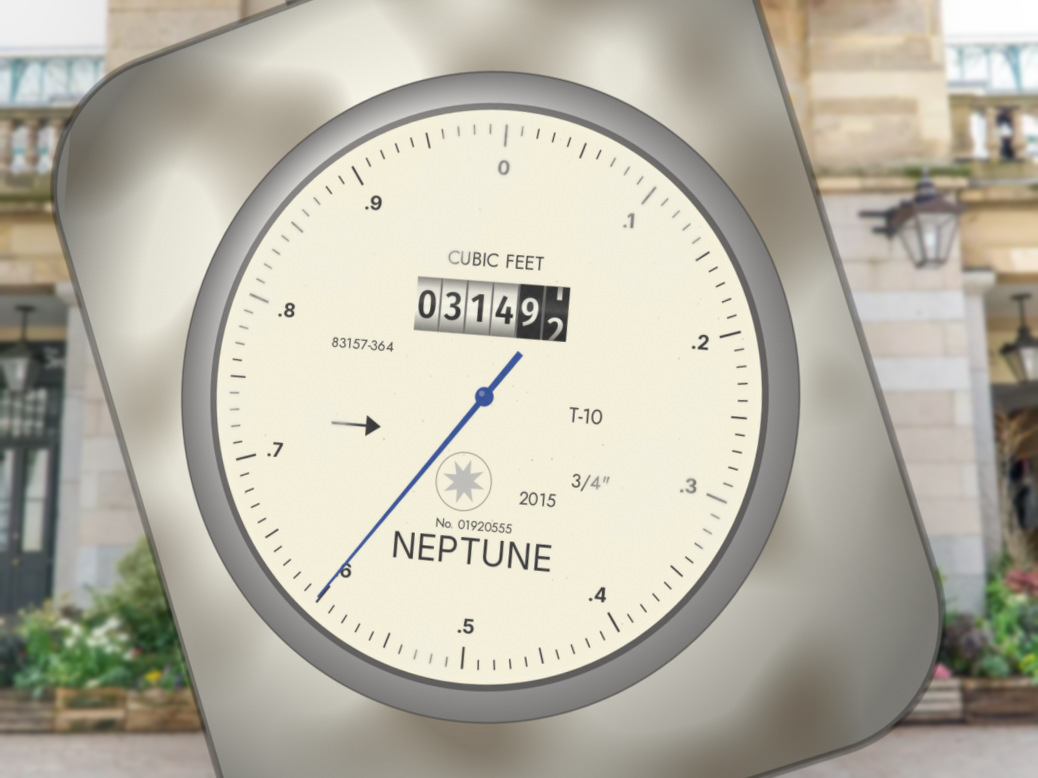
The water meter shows {"value": 31491.60, "unit": "ft³"}
